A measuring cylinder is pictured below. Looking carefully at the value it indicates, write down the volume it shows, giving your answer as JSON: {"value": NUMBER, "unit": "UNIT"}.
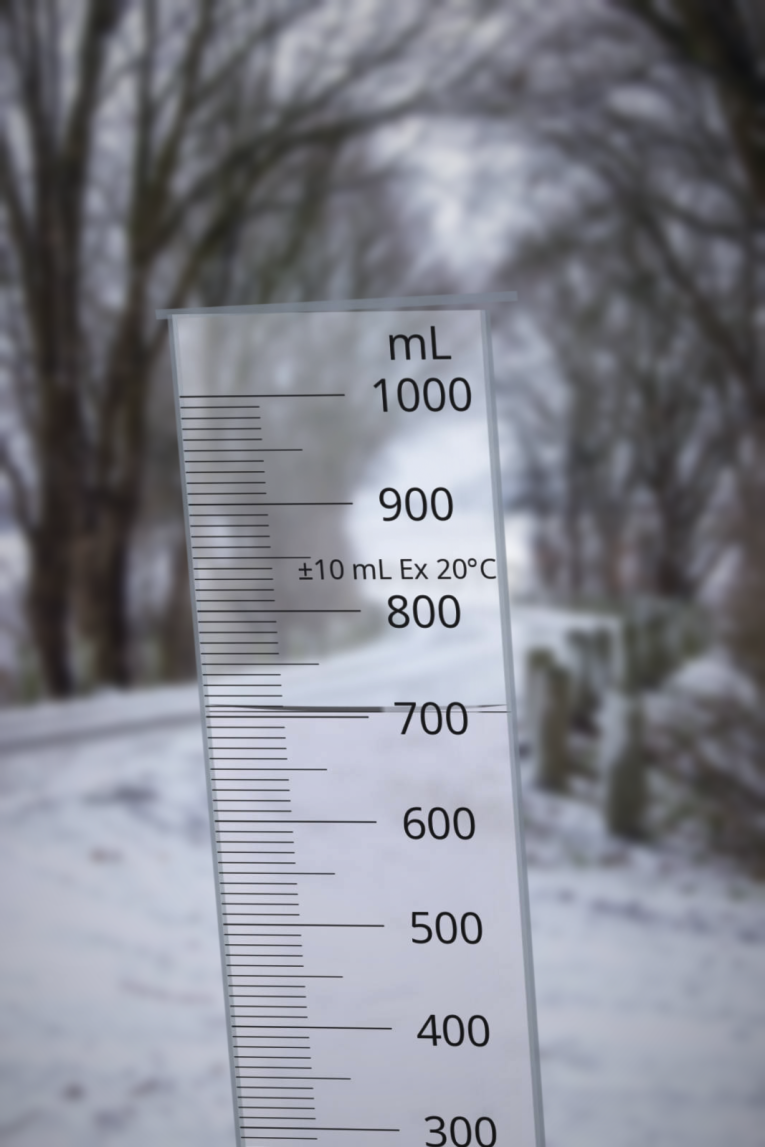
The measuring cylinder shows {"value": 705, "unit": "mL"}
